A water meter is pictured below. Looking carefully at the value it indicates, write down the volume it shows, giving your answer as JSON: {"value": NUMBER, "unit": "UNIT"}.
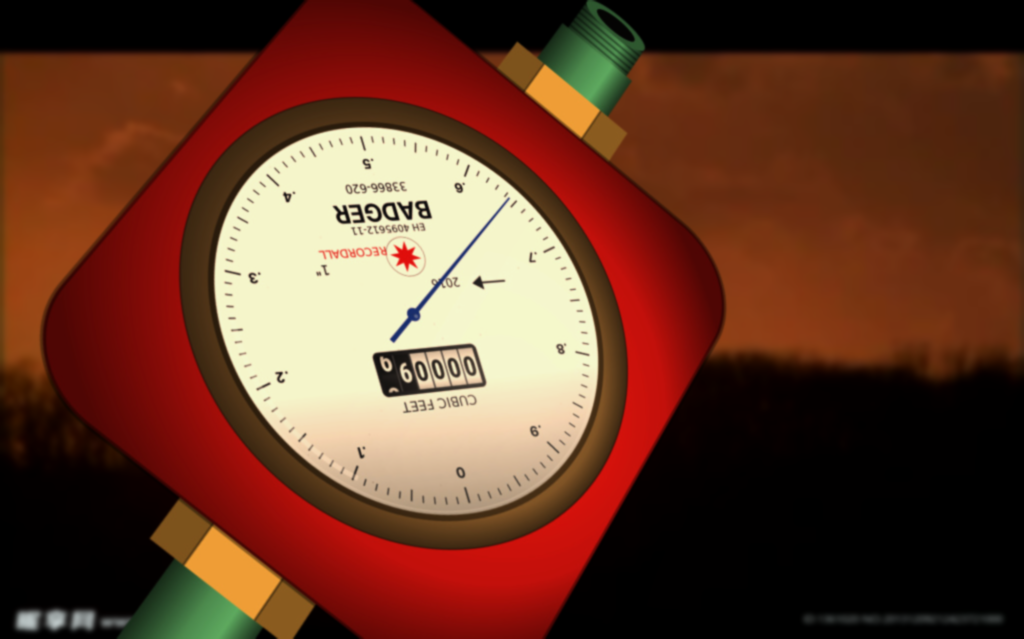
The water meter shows {"value": 98.64, "unit": "ft³"}
